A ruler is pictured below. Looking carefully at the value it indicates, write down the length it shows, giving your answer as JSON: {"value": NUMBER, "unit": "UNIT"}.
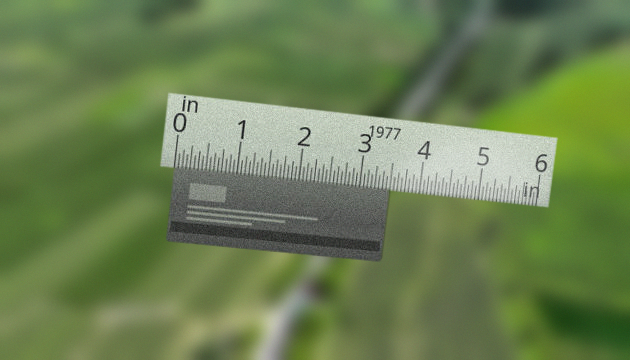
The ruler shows {"value": 3.5, "unit": "in"}
